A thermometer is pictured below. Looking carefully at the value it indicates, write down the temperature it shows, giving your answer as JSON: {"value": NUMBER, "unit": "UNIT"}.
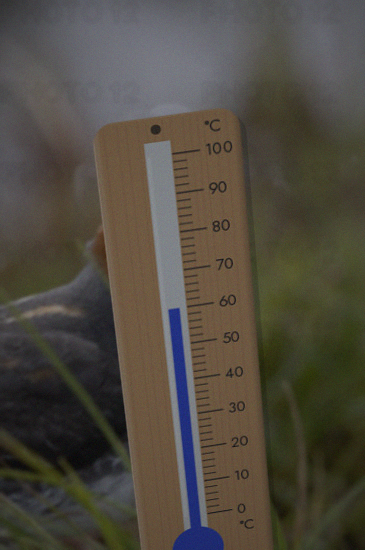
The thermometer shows {"value": 60, "unit": "°C"}
